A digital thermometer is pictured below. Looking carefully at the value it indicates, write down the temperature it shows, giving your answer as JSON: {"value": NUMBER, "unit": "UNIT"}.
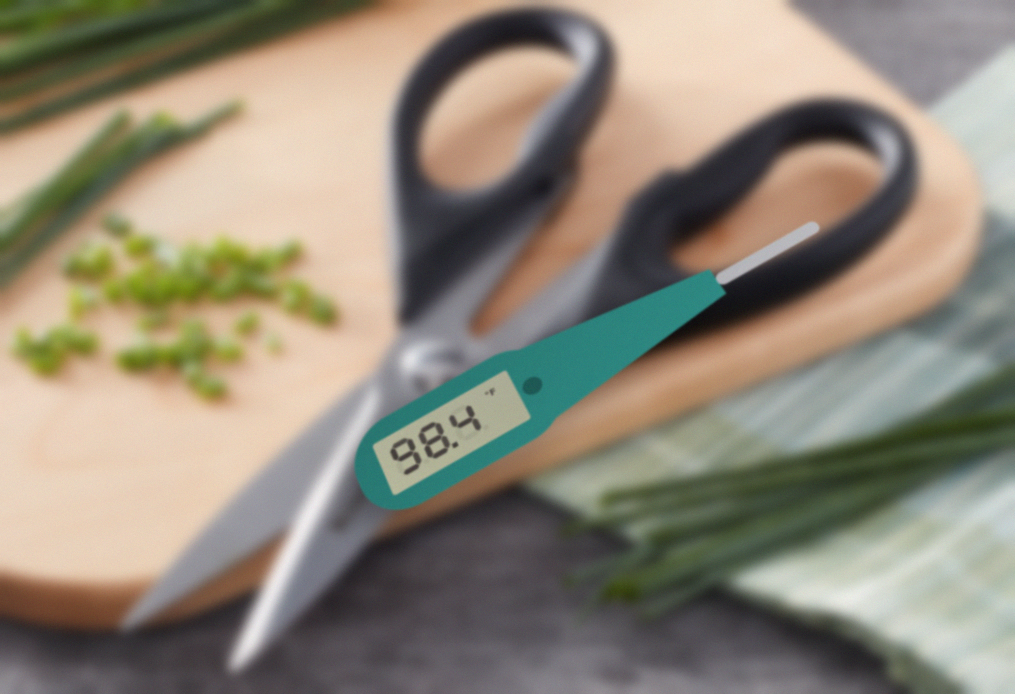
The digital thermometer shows {"value": 98.4, "unit": "°F"}
